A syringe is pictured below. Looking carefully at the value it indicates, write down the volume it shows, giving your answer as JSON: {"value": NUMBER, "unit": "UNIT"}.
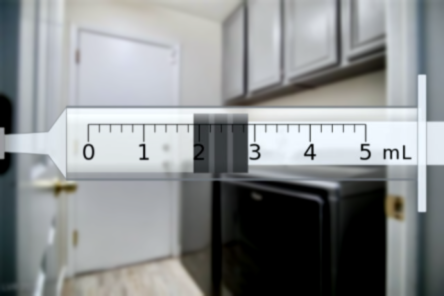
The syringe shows {"value": 1.9, "unit": "mL"}
